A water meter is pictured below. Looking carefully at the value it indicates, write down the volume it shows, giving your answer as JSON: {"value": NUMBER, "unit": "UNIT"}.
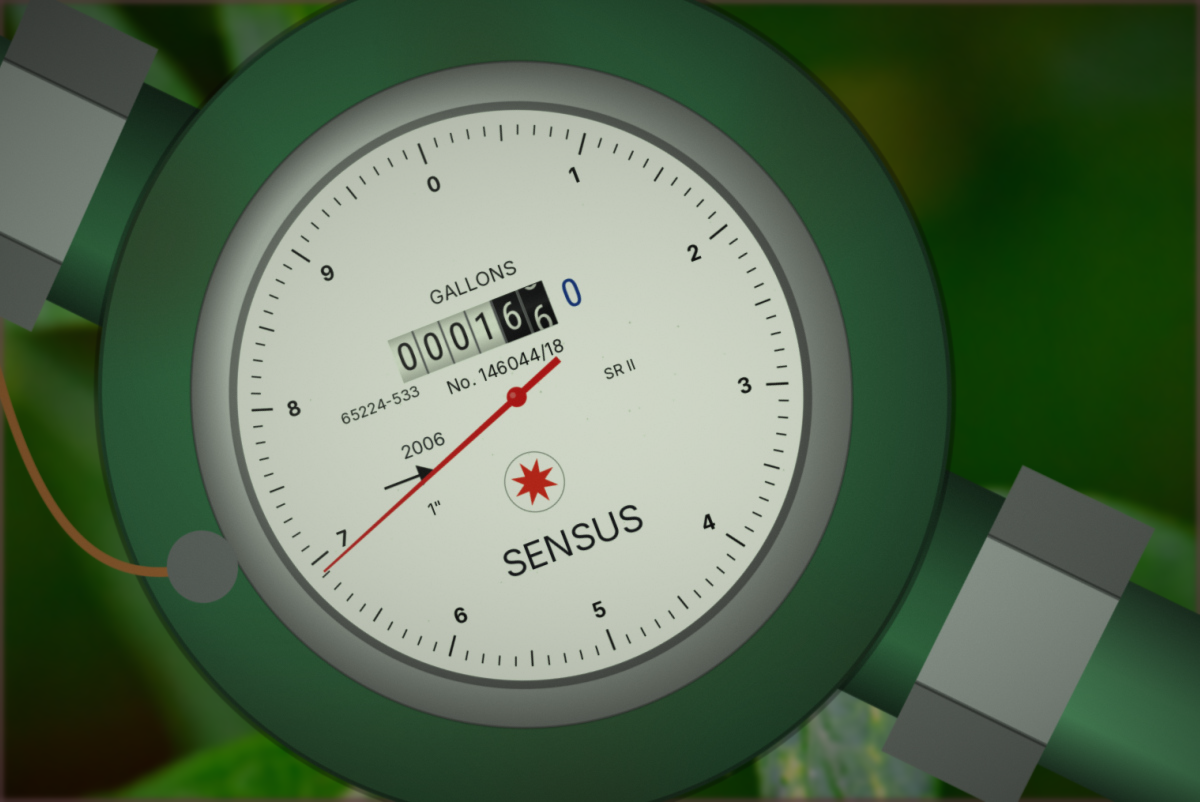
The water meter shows {"value": 1656.9, "unit": "gal"}
